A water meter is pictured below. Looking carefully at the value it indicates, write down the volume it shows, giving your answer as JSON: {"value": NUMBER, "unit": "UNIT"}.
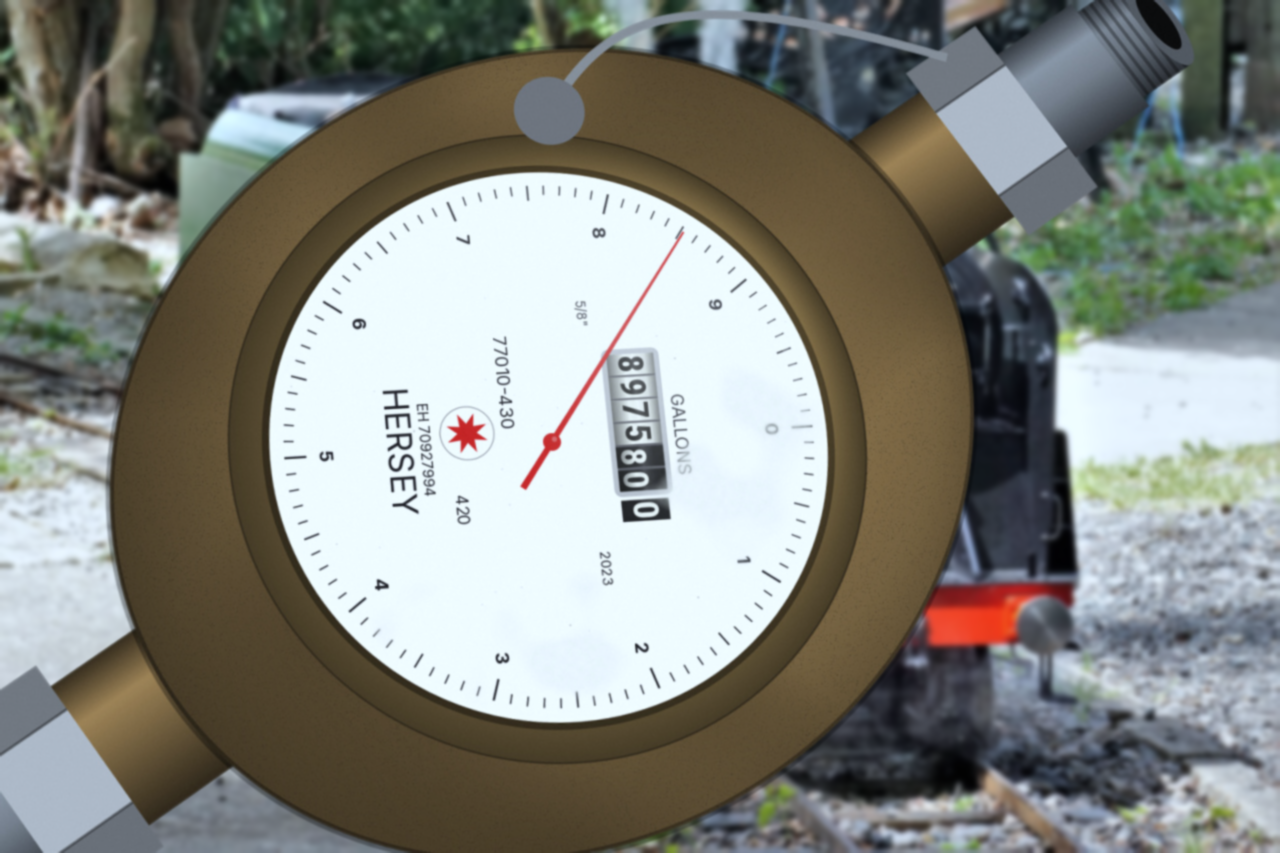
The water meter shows {"value": 8975798.5, "unit": "gal"}
